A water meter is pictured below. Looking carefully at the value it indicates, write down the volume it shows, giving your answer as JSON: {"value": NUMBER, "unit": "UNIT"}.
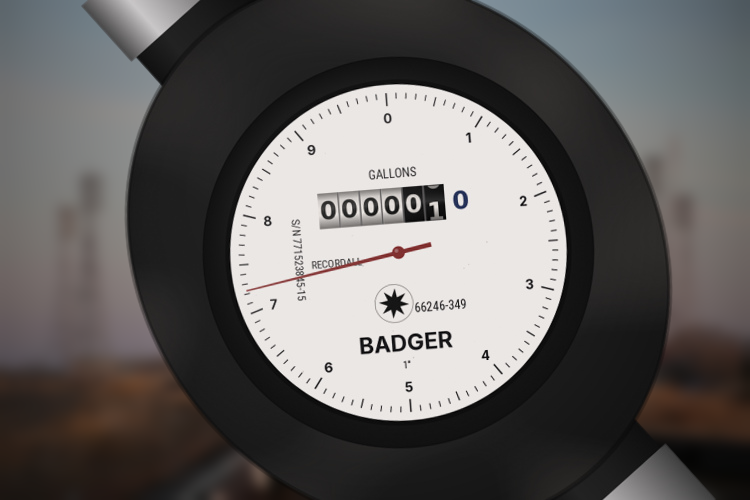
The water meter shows {"value": 7.2, "unit": "gal"}
